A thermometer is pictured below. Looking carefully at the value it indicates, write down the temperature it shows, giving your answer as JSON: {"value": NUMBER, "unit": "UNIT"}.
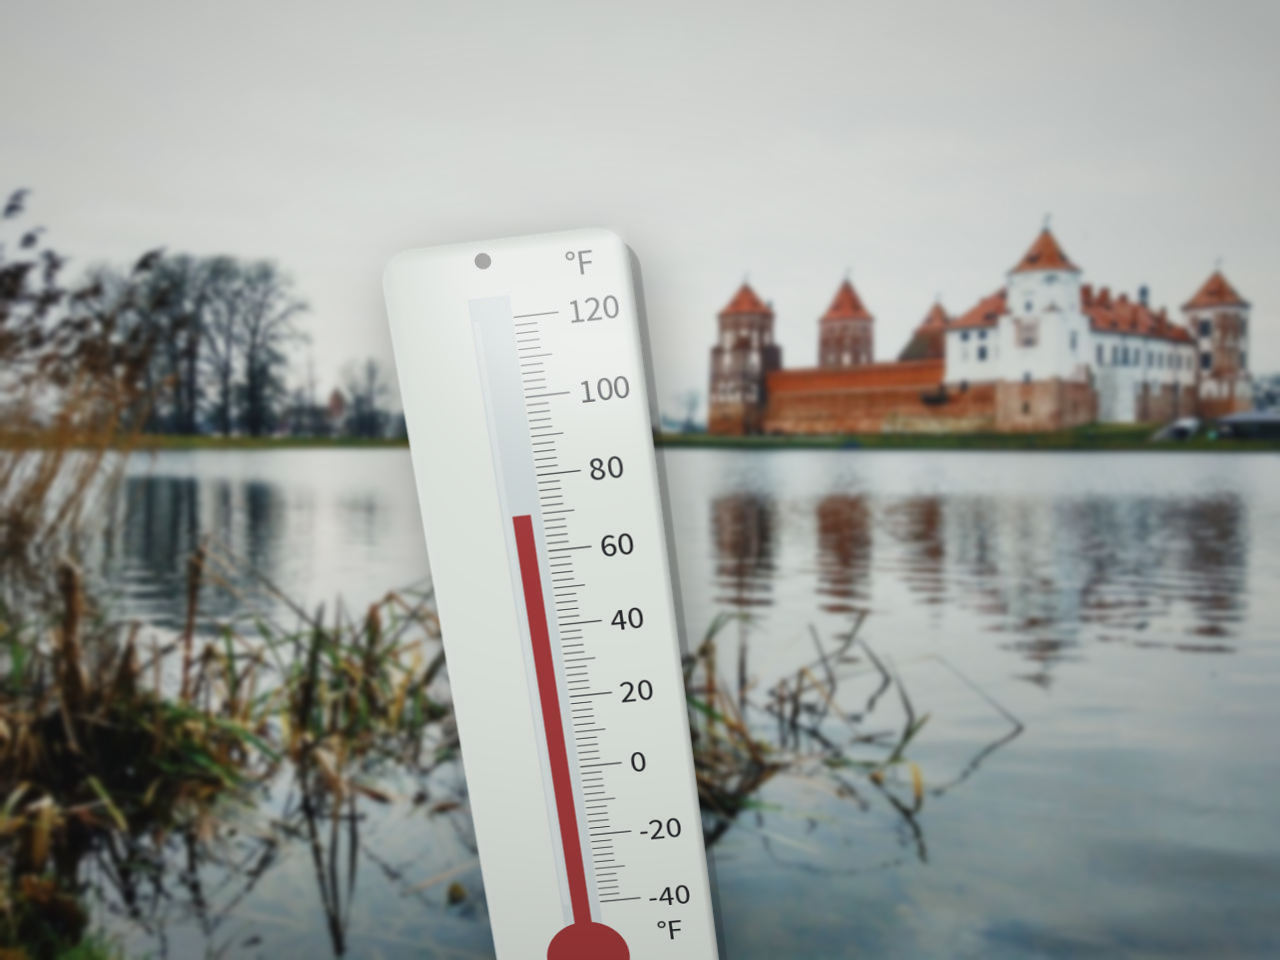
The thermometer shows {"value": 70, "unit": "°F"}
